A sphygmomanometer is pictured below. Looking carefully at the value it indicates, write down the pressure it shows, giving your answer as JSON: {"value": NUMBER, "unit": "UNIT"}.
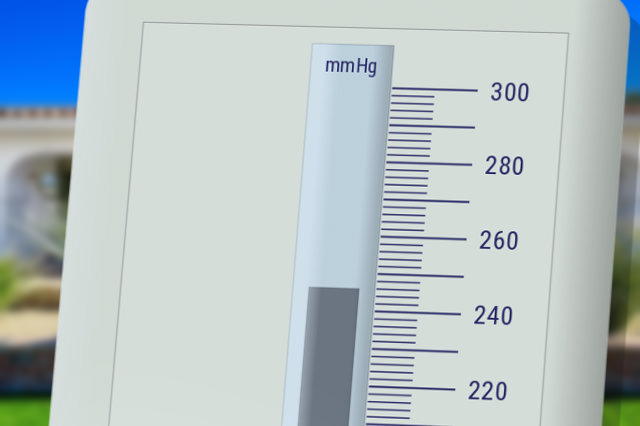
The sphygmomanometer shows {"value": 246, "unit": "mmHg"}
